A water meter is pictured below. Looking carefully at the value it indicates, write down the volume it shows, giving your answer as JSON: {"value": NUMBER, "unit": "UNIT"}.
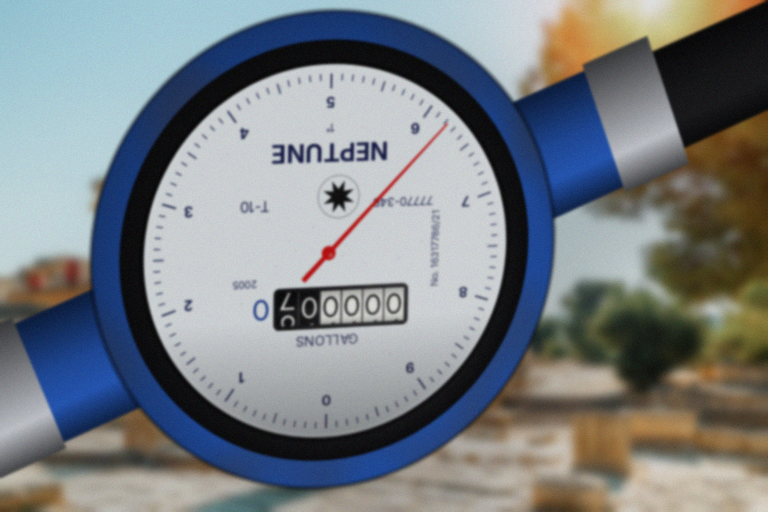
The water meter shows {"value": 66.2, "unit": "gal"}
